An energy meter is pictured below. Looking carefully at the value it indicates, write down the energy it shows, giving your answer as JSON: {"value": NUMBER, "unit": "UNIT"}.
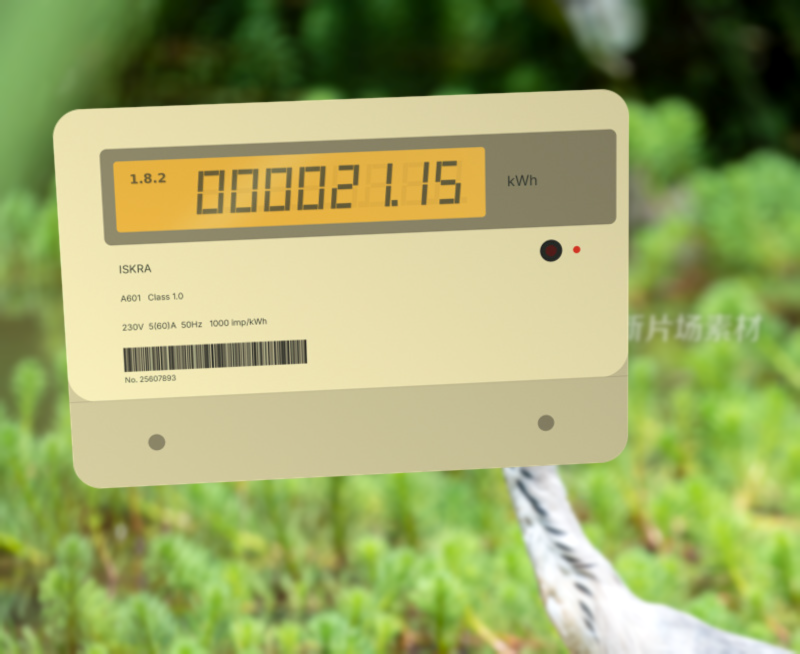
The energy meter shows {"value": 21.15, "unit": "kWh"}
